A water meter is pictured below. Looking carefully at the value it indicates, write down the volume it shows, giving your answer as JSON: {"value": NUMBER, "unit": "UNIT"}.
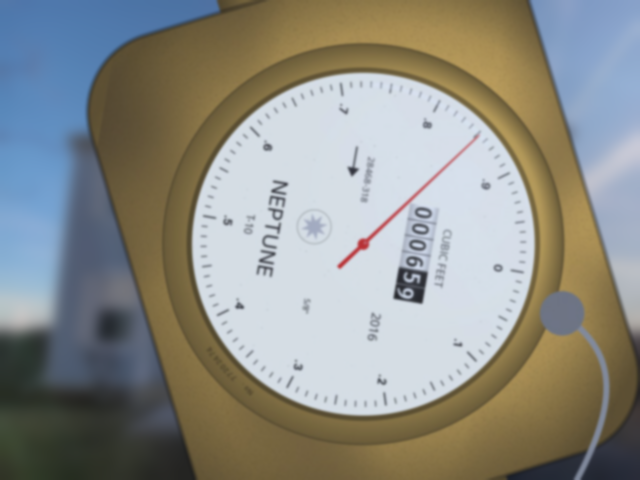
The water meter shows {"value": 658.85, "unit": "ft³"}
